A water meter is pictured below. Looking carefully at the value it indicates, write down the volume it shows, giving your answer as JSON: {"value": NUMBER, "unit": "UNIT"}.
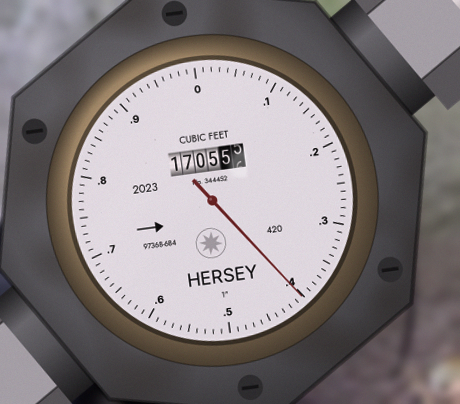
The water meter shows {"value": 170555.40, "unit": "ft³"}
